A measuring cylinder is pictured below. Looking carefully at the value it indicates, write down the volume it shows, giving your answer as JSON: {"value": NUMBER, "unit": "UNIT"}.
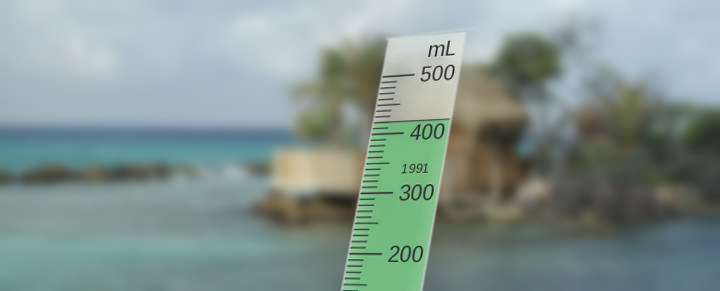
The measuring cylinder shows {"value": 420, "unit": "mL"}
